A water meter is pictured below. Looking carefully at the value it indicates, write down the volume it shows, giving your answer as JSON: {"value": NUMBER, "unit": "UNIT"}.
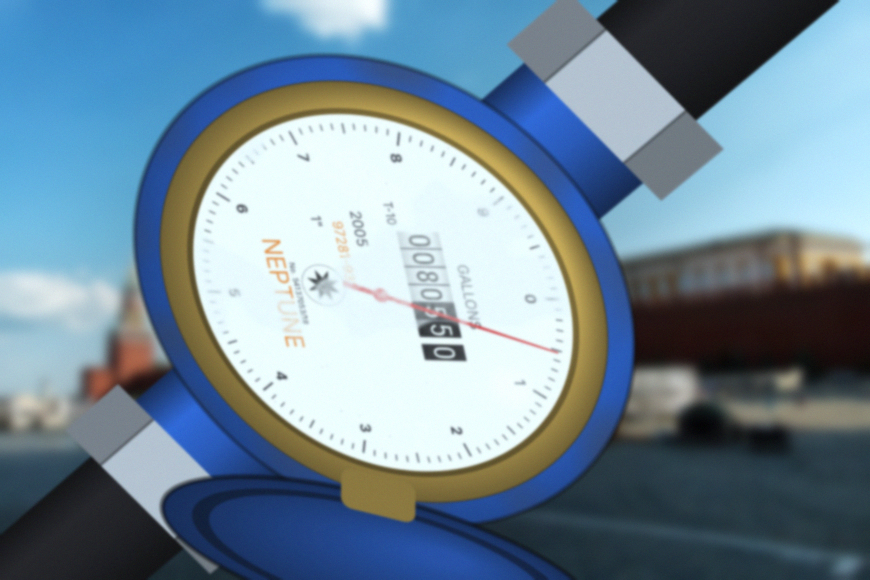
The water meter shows {"value": 80550.5, "unit": "gal"}
